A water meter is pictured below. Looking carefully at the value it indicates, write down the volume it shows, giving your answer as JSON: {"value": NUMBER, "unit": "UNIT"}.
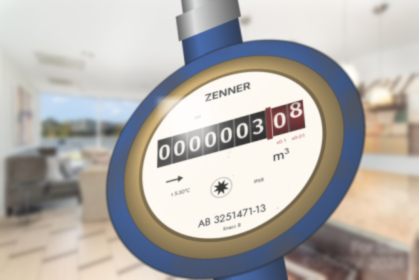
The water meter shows {"value": 3.08, "unit": "m³"}
